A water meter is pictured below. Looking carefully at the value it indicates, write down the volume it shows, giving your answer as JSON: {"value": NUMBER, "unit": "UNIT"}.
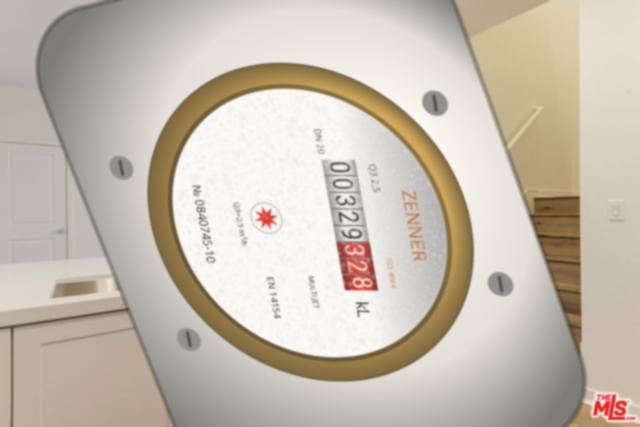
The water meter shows {"value": 329.328, "unit": "kL"}
